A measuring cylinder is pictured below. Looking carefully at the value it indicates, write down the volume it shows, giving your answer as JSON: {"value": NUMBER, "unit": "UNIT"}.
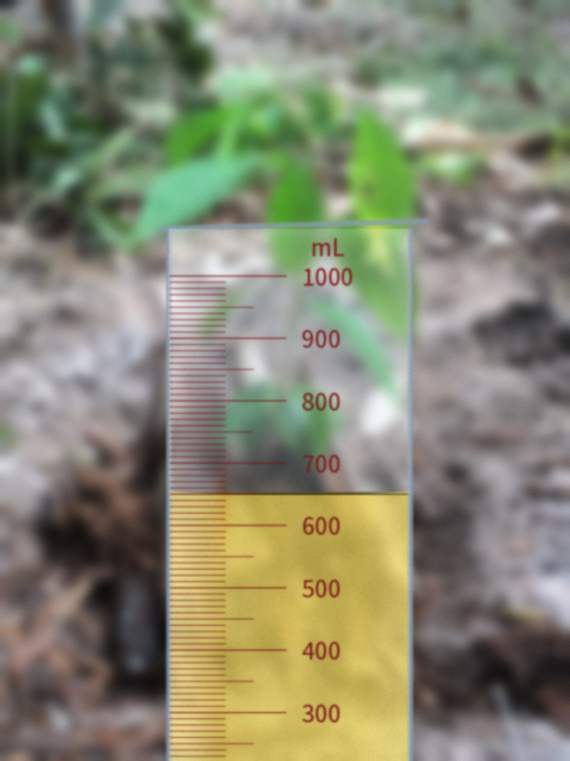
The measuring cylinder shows {"value": 650, "unit": "mL"}
